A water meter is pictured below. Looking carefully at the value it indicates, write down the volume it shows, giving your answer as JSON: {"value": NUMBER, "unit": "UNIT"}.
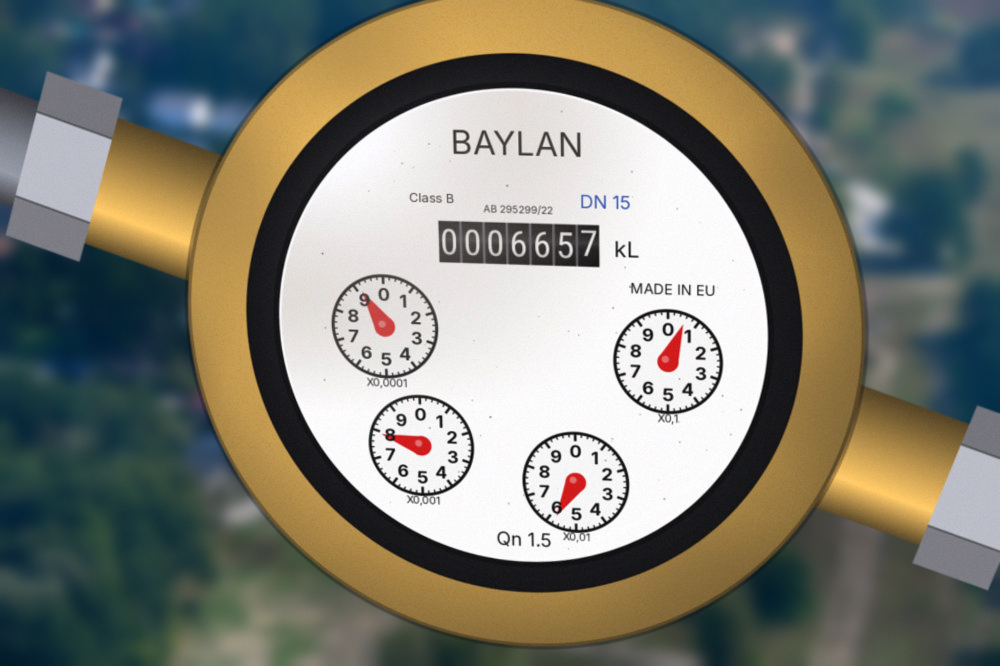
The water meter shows {"value": 6657.0579, "unit": "kL"}
